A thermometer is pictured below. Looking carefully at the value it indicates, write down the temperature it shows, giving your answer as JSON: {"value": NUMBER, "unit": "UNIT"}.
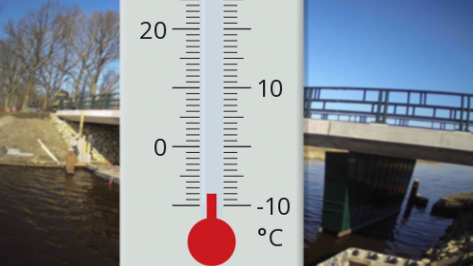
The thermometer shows {"value": -8, "unit": "°C"}
